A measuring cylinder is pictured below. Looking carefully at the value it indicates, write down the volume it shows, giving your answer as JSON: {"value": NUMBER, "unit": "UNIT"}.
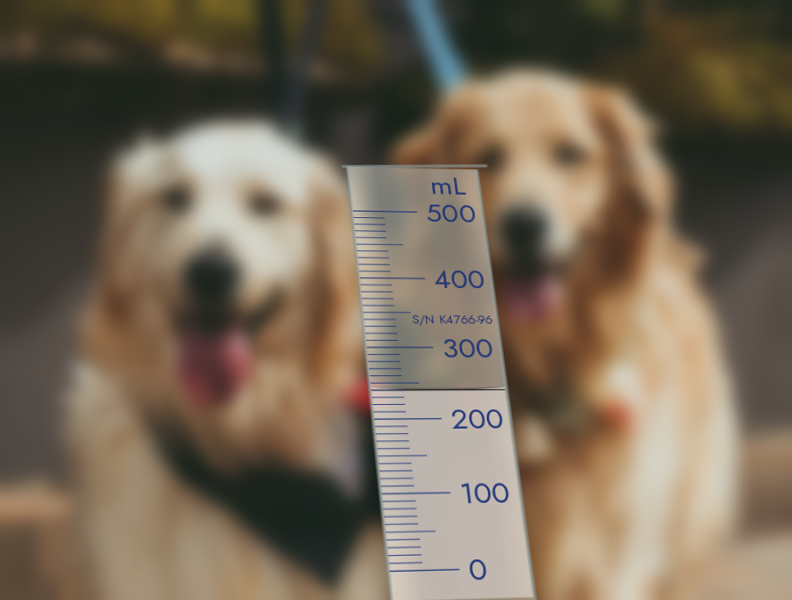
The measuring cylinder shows {"value": 240, "unit": "mL"}
